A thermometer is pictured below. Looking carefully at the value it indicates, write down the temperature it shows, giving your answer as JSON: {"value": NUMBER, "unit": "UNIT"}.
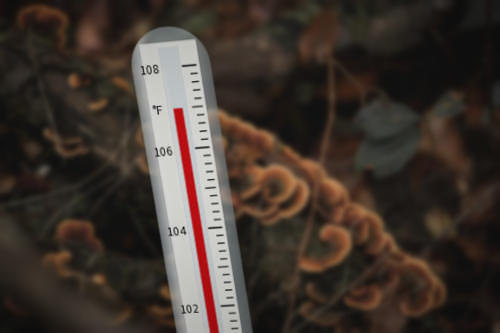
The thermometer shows {"value": 107, "unit": "°F"}
